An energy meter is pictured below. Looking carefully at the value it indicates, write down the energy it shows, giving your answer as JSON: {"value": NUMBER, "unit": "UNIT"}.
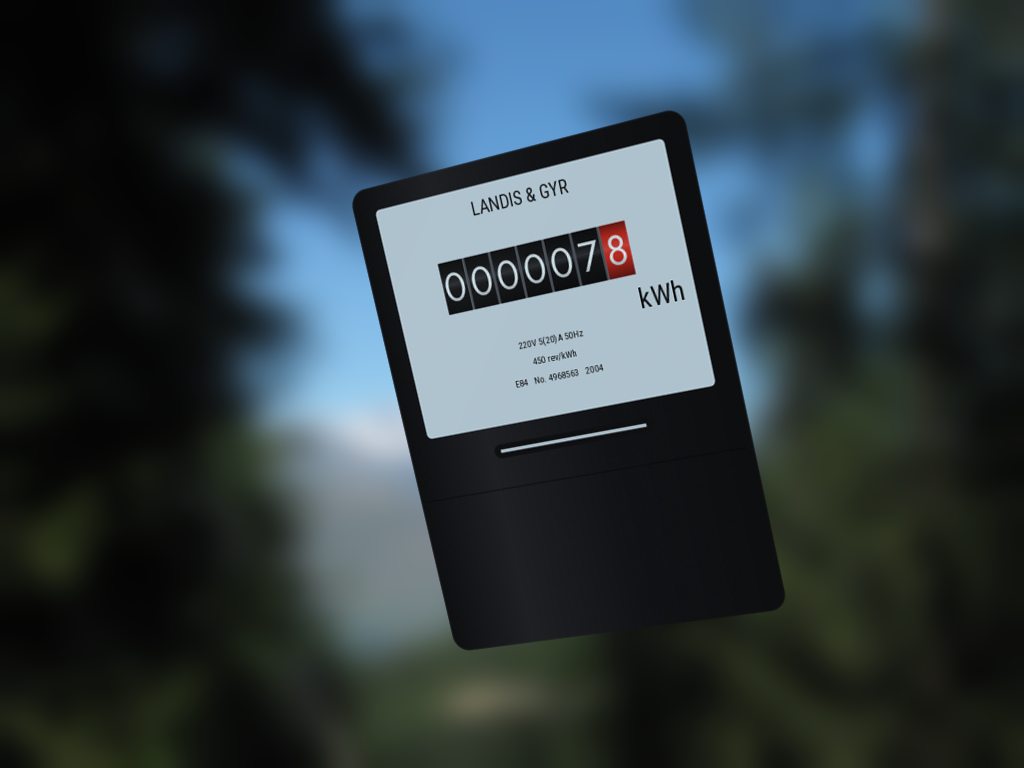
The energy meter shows {"value": 7.8, "unit": "kWh"}
